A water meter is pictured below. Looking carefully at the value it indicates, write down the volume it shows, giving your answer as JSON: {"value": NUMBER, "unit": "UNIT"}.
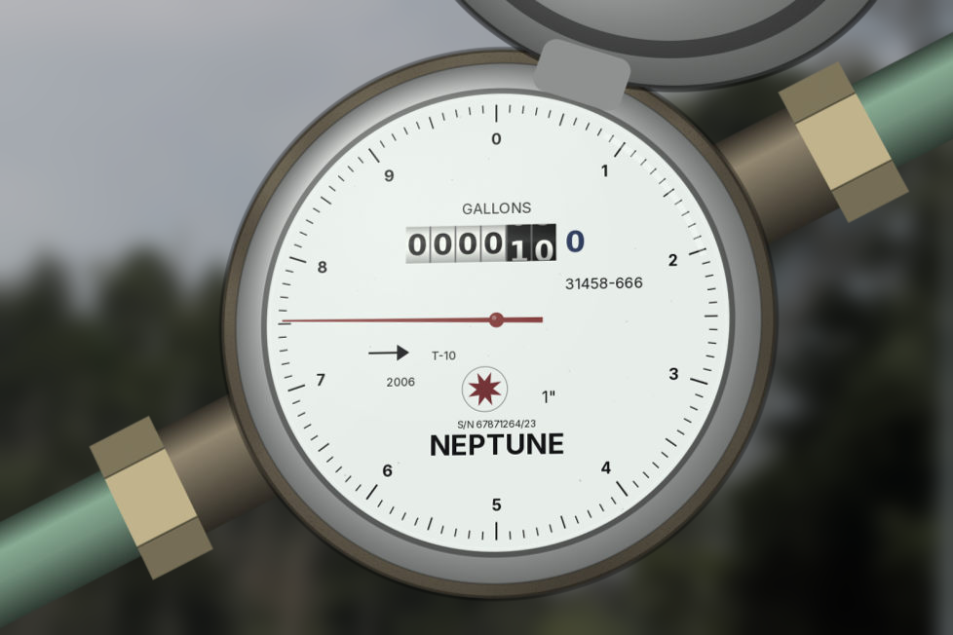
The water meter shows {"value": 97.5, "unit": "gal"}
